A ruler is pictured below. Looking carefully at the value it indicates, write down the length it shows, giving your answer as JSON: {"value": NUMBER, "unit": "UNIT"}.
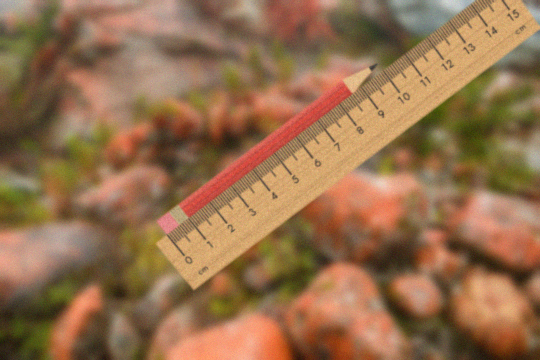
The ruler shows {"value": 10, "unit": "cm"}
